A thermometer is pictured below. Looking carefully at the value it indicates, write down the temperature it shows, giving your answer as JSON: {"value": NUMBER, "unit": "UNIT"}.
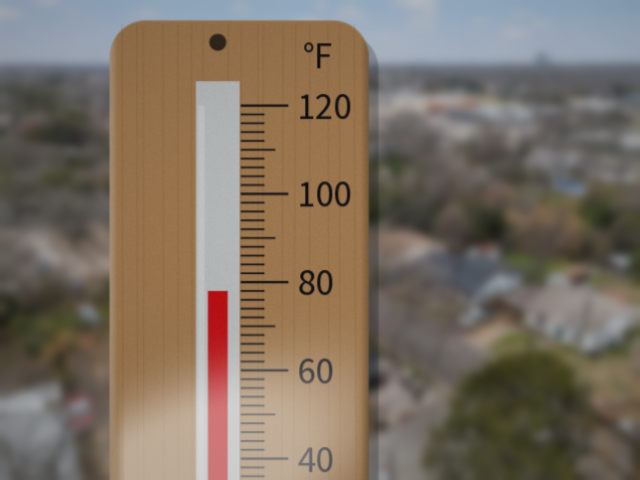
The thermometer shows {"value": 78, "unit": "°F"}
